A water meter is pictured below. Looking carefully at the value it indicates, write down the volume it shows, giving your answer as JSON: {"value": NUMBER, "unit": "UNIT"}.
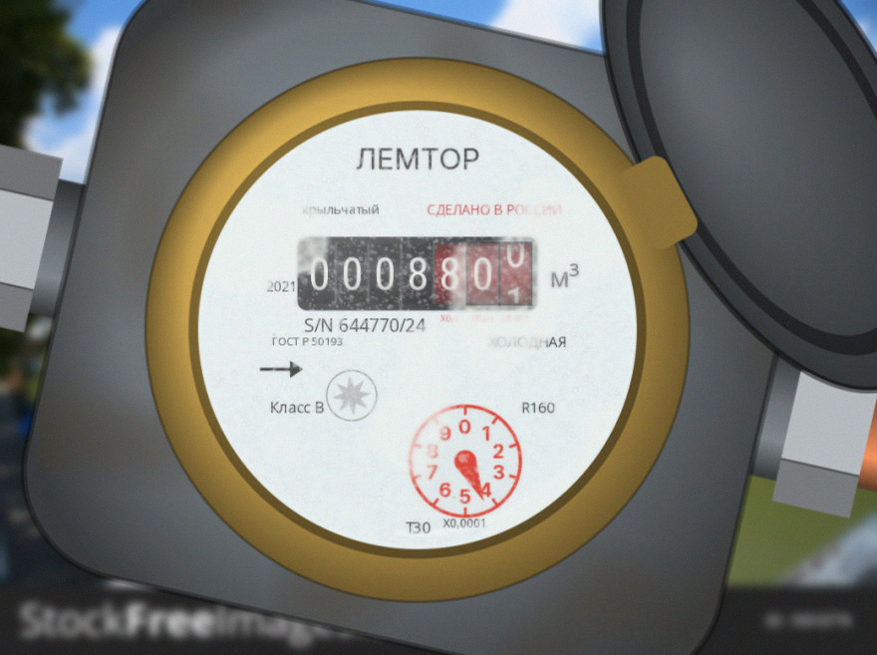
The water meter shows {"value": 8.8004, "unit": "m³"}
